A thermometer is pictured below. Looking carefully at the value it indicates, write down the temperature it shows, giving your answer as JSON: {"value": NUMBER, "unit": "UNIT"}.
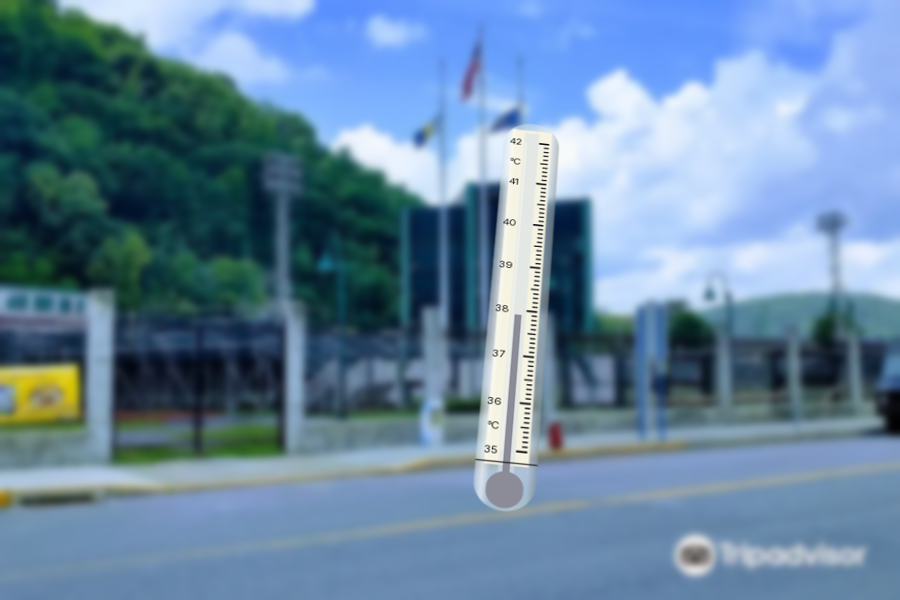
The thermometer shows {"value": 37.9, "unit": "°C"}
